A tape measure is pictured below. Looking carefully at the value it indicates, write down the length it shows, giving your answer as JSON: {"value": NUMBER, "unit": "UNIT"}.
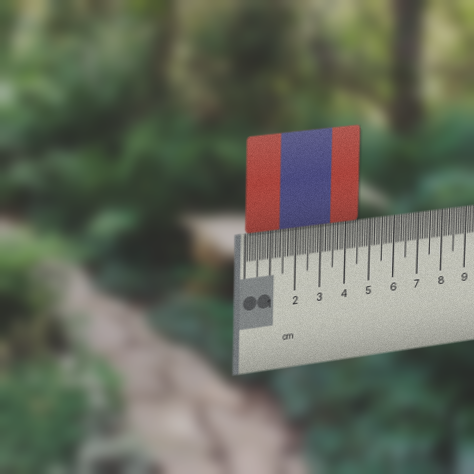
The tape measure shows {"value": 4.5, "unit": "cm"}
